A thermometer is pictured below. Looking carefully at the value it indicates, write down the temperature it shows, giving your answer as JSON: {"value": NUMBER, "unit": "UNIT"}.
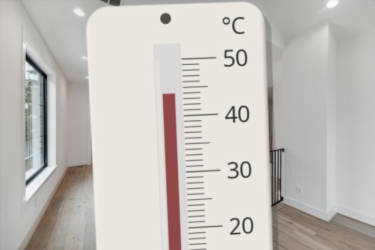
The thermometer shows {"value": 44, "unit": "°C"}
